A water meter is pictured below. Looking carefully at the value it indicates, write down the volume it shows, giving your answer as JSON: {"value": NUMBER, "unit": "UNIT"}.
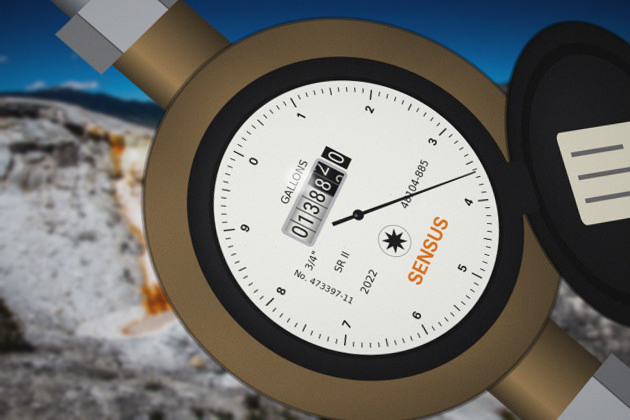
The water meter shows {"value": 138823.6, "unit": "gal"}
